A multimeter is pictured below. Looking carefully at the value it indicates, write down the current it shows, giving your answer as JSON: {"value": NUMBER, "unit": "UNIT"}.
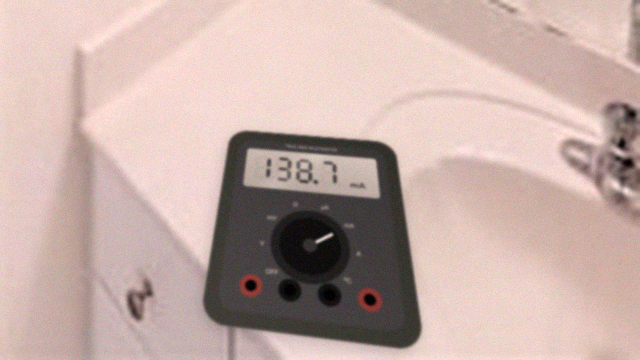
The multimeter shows {"value": 138.7, "unit": "mA"}
